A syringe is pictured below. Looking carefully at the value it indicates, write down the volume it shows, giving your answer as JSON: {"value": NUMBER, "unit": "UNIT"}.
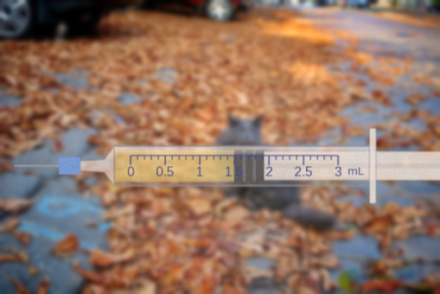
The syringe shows {"value": 1.5, "unit": "mL"}
